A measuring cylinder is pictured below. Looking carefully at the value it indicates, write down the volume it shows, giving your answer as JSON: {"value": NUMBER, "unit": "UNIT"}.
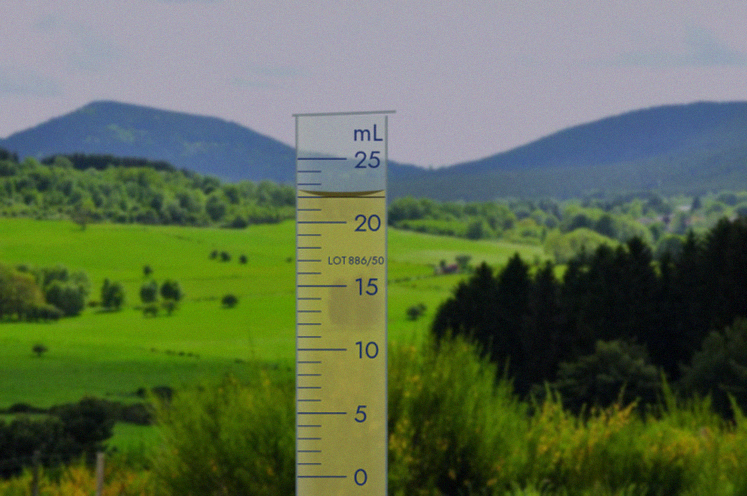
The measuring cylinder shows {"value": 22, "unit": "mL"}
